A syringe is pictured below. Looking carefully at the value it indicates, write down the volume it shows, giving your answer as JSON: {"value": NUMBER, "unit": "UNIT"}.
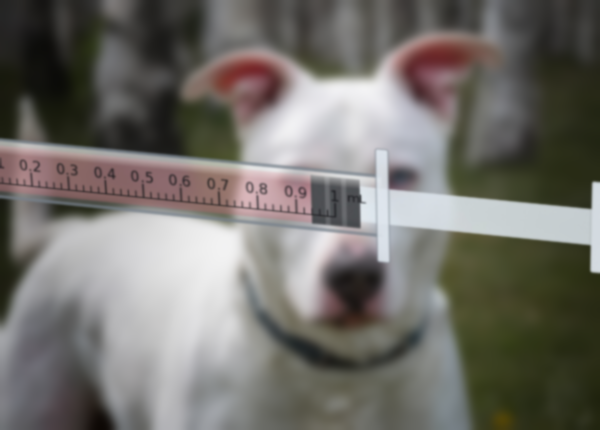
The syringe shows {"value": 0.94, "unit": "mL"}
